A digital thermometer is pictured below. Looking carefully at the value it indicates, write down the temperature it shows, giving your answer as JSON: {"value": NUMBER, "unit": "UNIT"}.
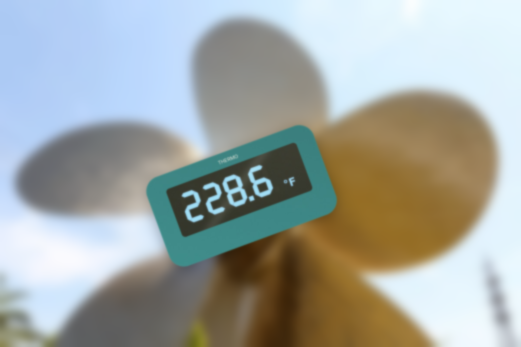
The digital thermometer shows {"value": 228.6, "unit": "°F"}
